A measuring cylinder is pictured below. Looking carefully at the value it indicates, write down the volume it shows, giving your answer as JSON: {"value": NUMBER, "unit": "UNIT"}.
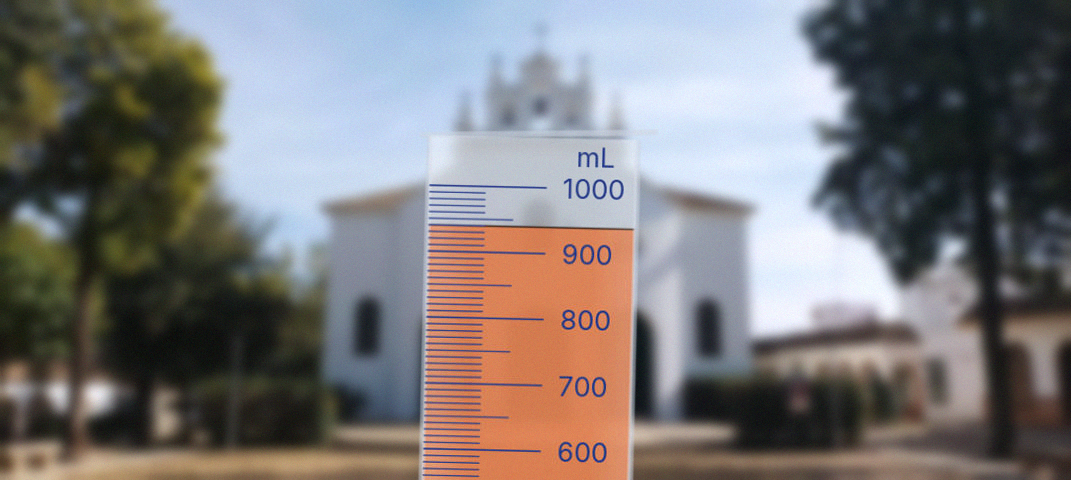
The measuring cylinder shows {"value": 940, "unit": "mL"}
